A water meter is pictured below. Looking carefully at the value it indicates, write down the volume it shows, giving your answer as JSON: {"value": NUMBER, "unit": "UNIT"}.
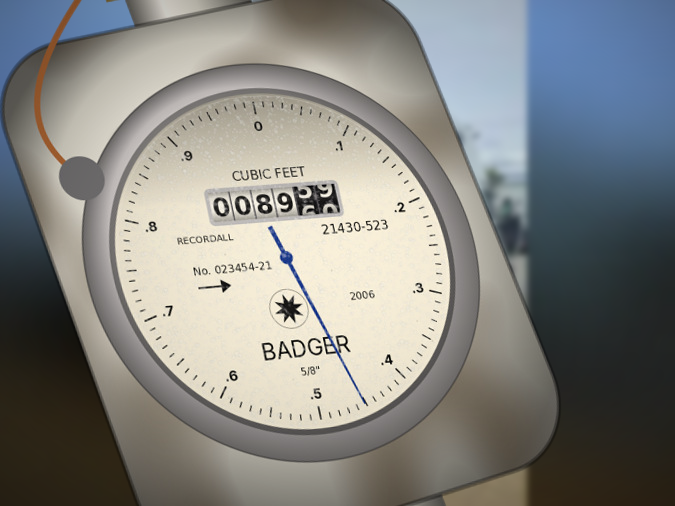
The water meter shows {"value": 8959.45, "unit": "ft³"}
